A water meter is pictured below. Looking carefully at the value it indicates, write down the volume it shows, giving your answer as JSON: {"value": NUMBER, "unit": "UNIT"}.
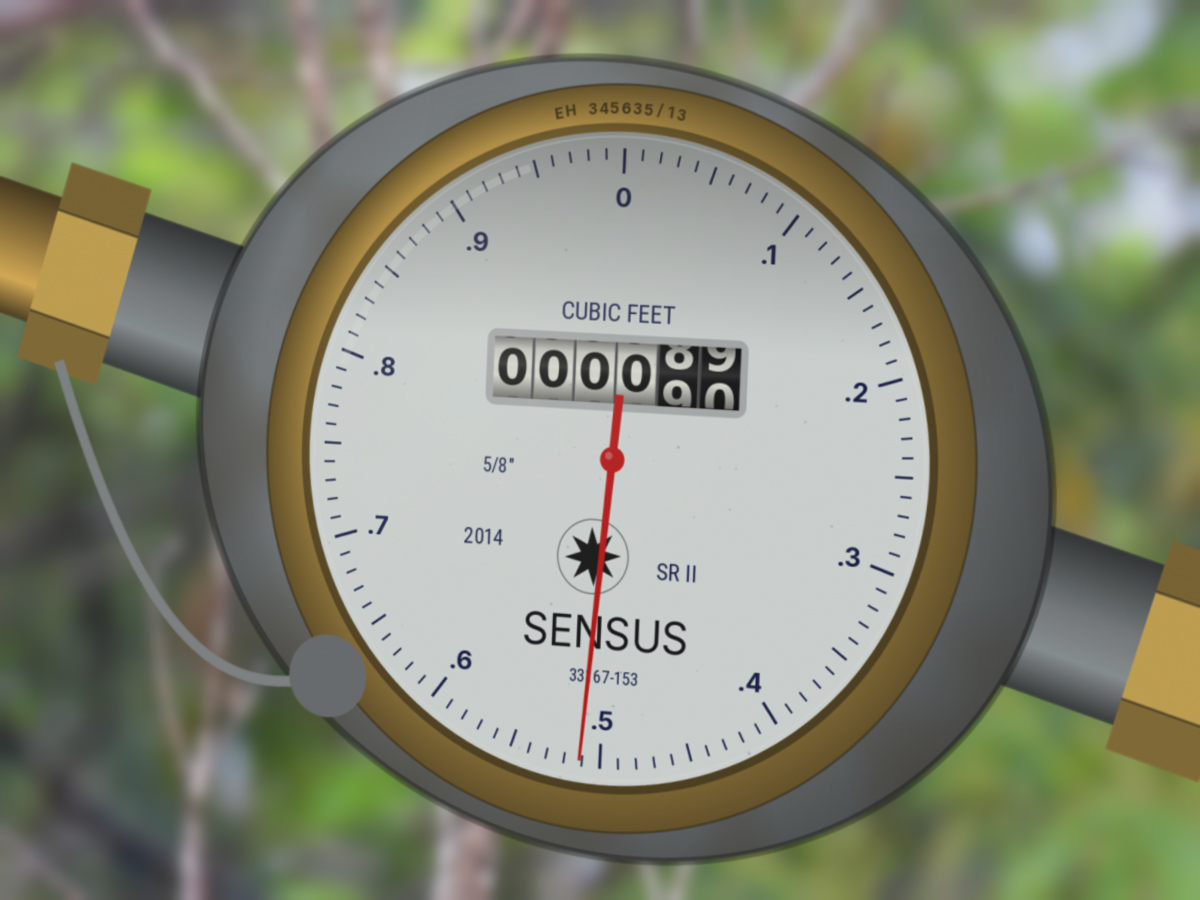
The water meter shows {"value": 89.51, "unit": "ft³"}
